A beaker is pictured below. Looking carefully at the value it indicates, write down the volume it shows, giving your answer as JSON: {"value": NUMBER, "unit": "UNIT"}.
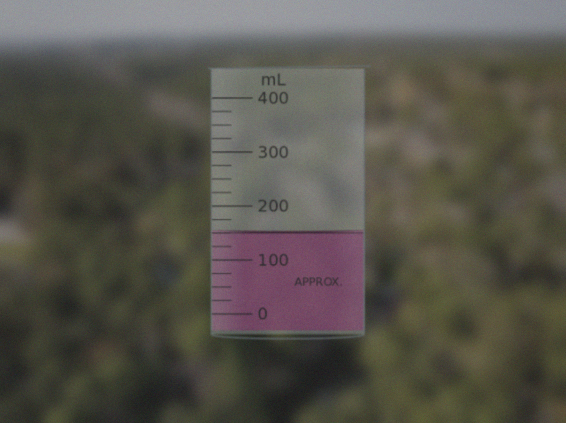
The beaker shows {"value": 150, "unit": "mL"}
